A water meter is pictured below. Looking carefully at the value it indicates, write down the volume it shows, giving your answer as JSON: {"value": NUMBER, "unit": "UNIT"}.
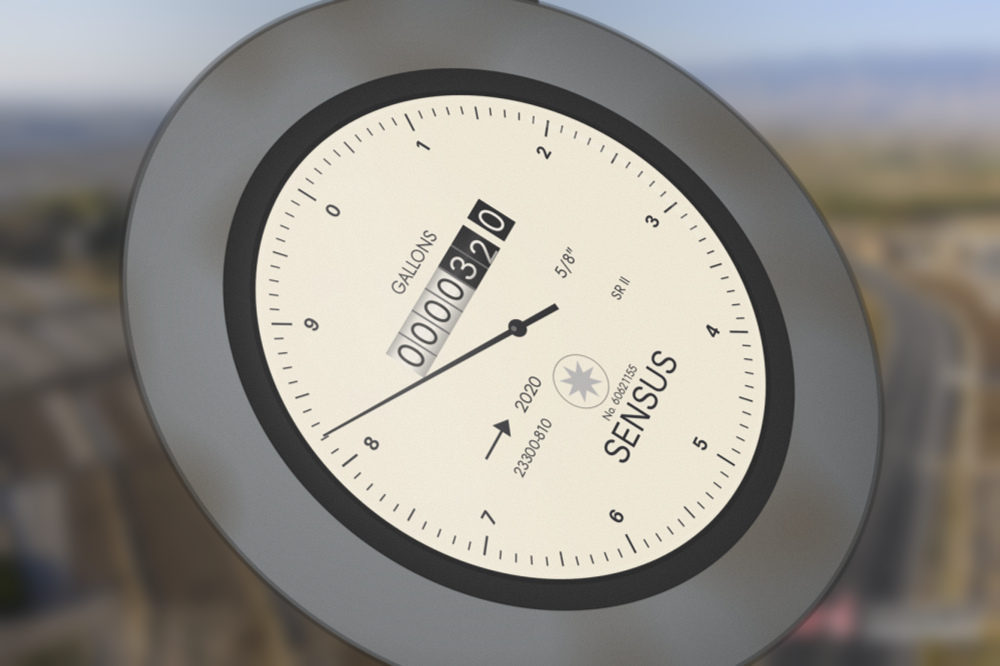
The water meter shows {"value": 318.2, "unit": "gal"}
